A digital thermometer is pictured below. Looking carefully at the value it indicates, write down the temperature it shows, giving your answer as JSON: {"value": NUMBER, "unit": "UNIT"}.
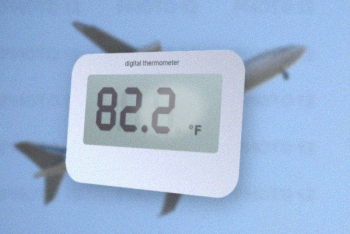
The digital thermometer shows {"value": 82.2, "unit": "°F"}
